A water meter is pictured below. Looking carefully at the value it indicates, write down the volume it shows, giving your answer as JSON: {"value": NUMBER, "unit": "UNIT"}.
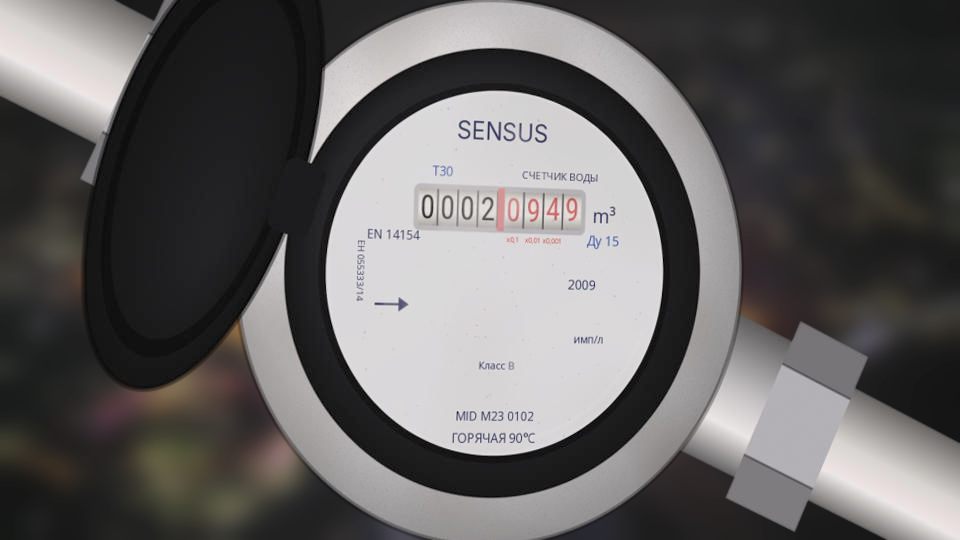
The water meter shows {"value": 2.0949, "unit": "m³"}
